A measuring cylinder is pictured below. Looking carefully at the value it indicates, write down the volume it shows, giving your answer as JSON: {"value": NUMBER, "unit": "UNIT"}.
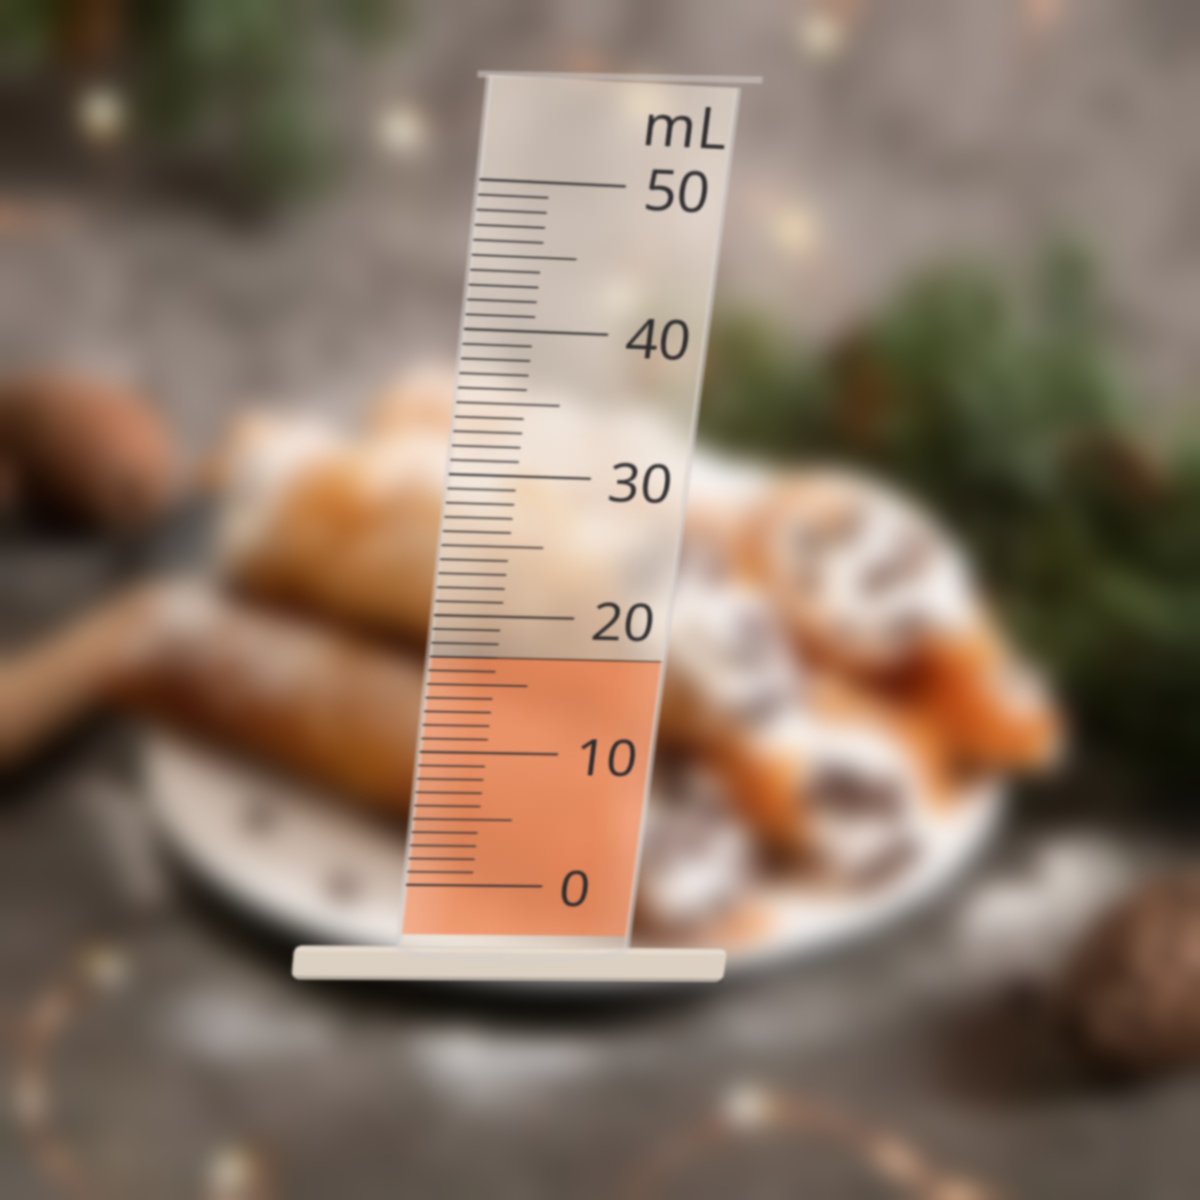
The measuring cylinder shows {"value": 17, "unit": "mL"}
